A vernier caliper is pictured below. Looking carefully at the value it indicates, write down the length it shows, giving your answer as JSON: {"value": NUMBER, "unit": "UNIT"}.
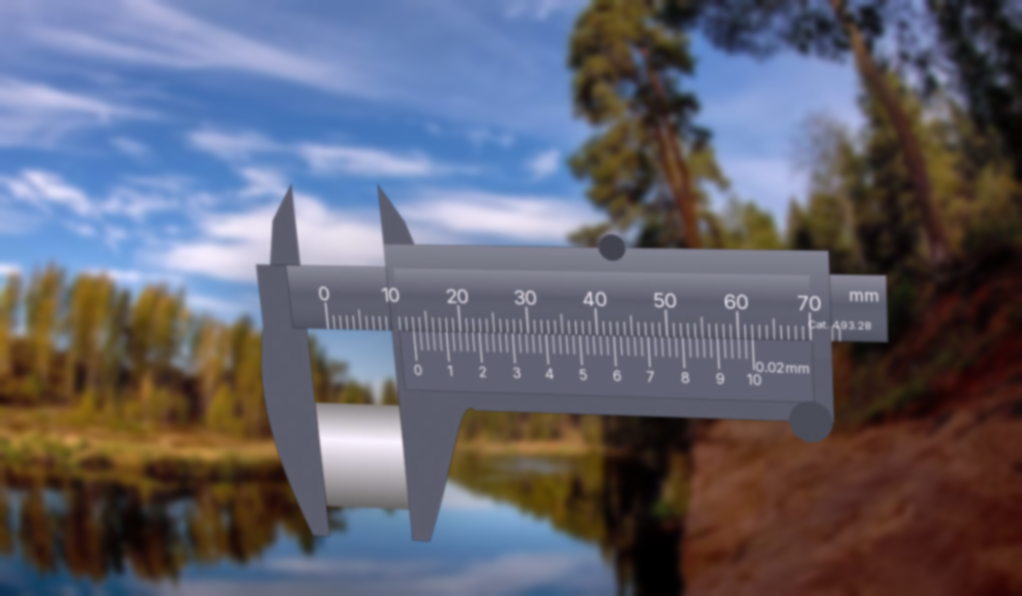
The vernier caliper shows {"value": 13.0, "unit": "mm"}
